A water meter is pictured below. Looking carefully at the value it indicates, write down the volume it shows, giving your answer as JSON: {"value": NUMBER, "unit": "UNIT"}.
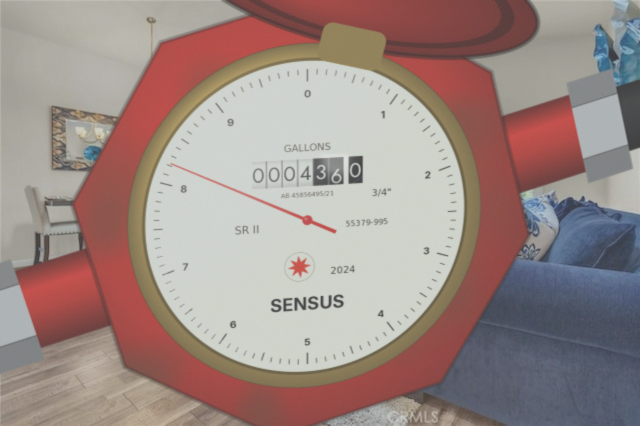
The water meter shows {"value": 4358.2, "unit": "gal"}
